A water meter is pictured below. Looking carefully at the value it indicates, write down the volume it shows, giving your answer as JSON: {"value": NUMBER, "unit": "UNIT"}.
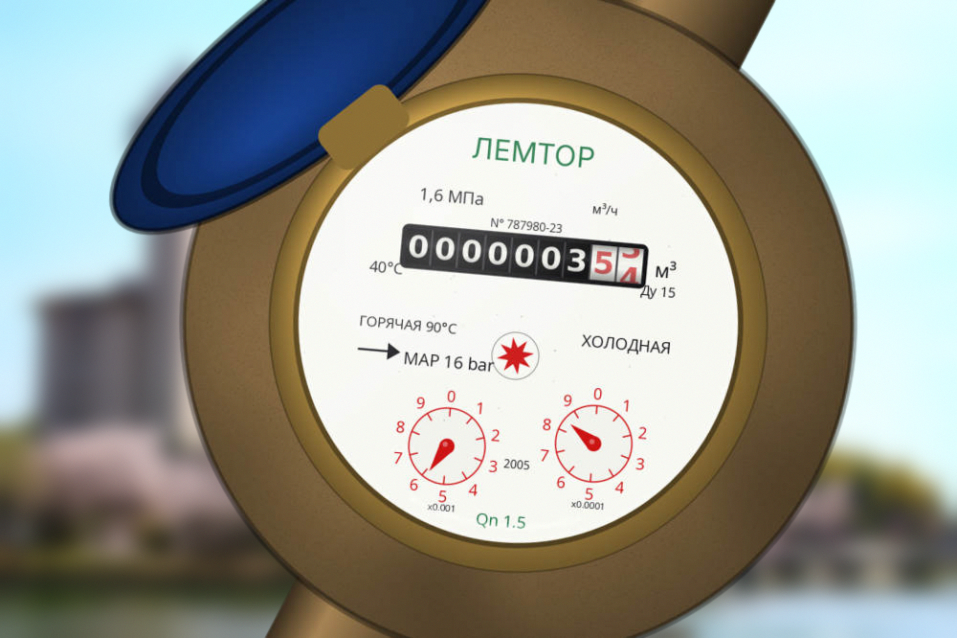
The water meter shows {"value": 3.5358, "unit": "m³"}
